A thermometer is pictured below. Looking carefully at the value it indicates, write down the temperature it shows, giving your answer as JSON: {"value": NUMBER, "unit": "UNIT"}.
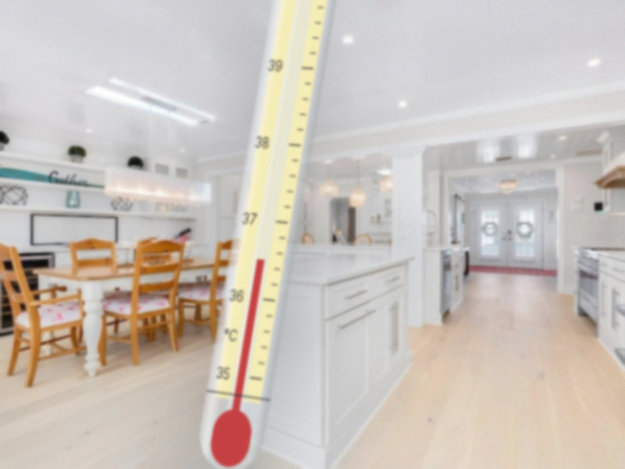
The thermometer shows {"value": 36.5, "unit": "°C"}
